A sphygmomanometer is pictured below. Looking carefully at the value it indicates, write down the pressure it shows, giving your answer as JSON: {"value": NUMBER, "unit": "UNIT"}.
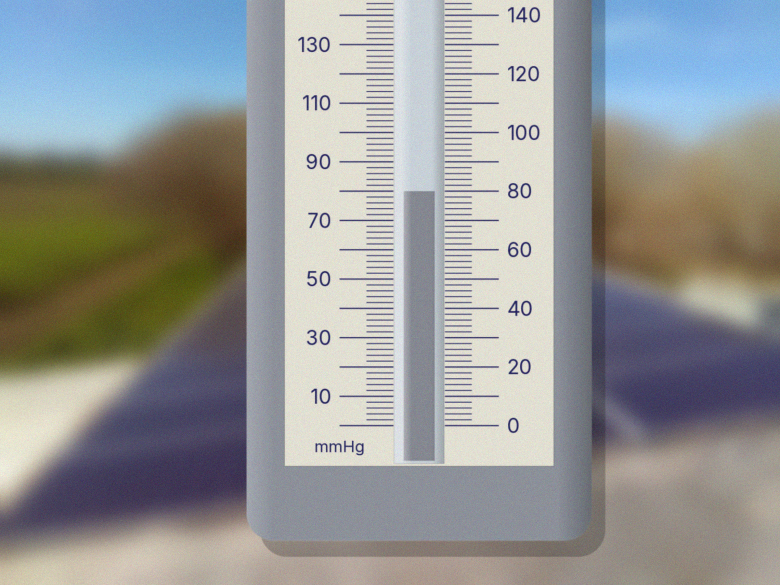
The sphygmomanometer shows {"value": 80, "unit": "mmHg"}
